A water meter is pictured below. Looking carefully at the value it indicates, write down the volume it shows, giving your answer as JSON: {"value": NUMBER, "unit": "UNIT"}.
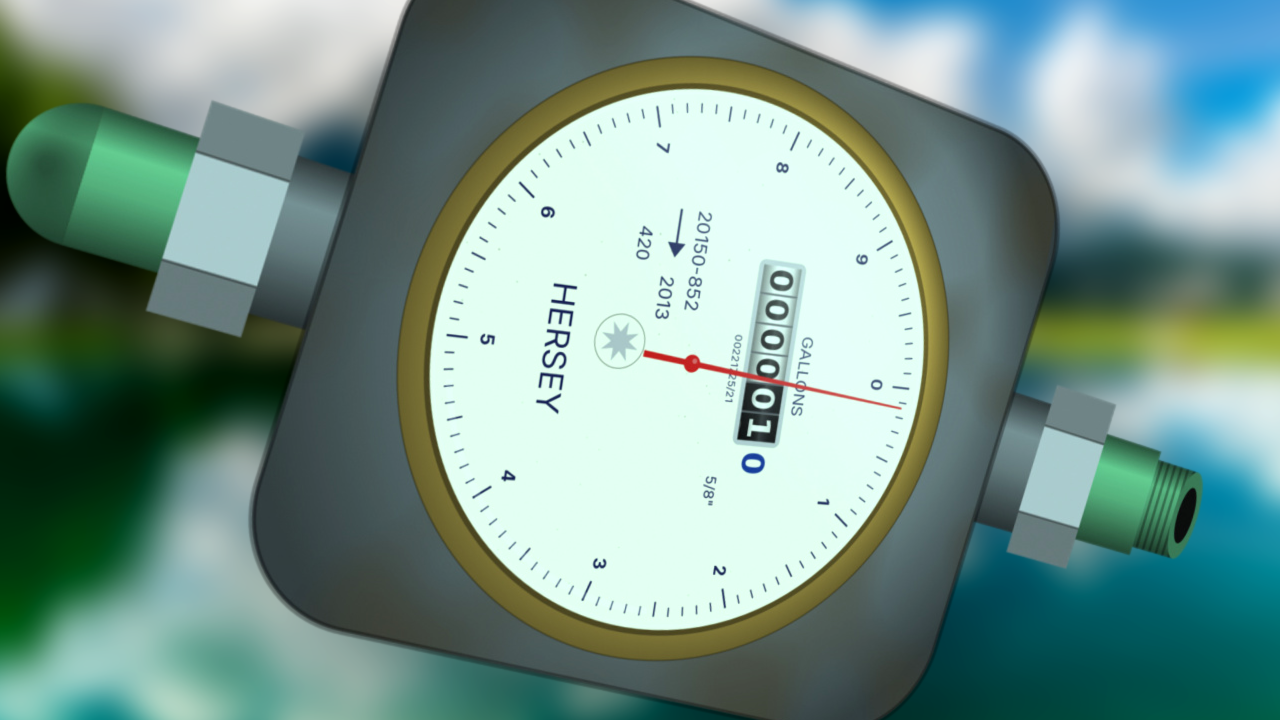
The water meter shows {"value": 10.1, "unit": "gal"}
